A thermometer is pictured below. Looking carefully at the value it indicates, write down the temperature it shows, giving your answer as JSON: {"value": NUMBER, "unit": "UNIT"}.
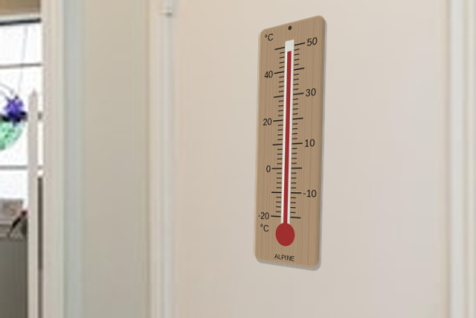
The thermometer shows {"value": 48, "unit": "°C"}
